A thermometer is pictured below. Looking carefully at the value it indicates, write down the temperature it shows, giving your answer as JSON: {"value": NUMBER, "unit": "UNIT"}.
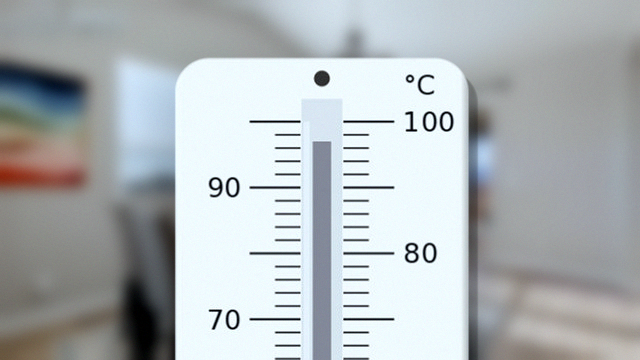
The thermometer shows {"value": 97, "unit": "°C"}
